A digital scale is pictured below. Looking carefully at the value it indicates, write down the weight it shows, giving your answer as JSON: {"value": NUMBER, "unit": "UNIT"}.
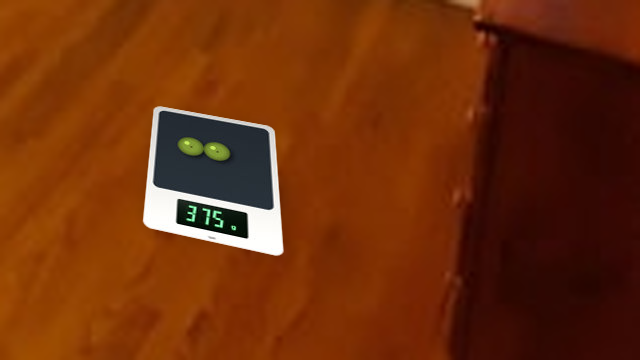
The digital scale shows {"value": 375, "unit": "g"}
